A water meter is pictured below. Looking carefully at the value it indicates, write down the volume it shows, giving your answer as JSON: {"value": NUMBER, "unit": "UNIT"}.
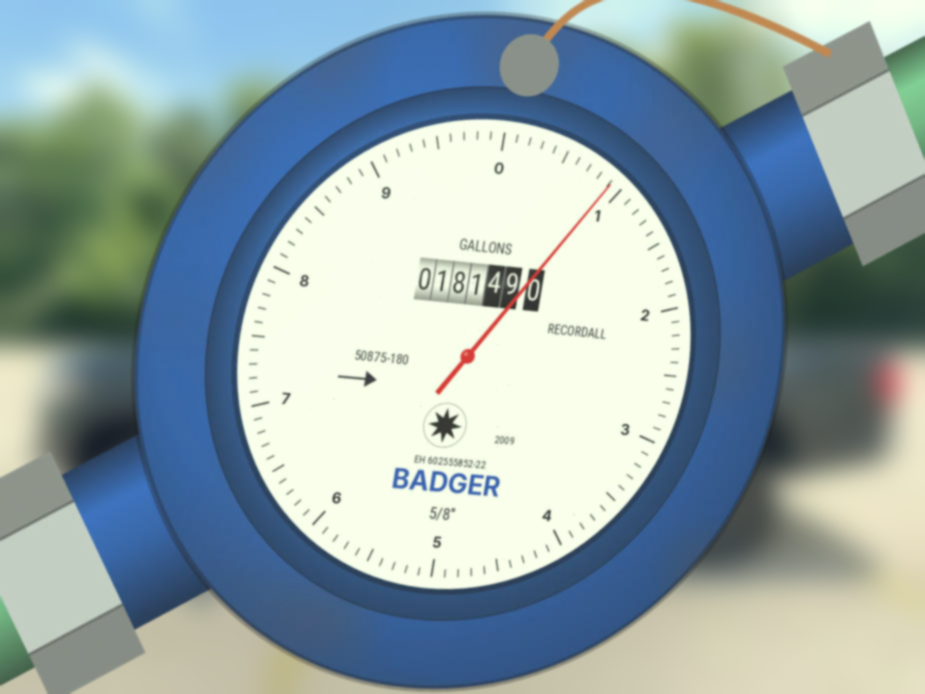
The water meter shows {"value": 181490.9, "unit": "gal"}
